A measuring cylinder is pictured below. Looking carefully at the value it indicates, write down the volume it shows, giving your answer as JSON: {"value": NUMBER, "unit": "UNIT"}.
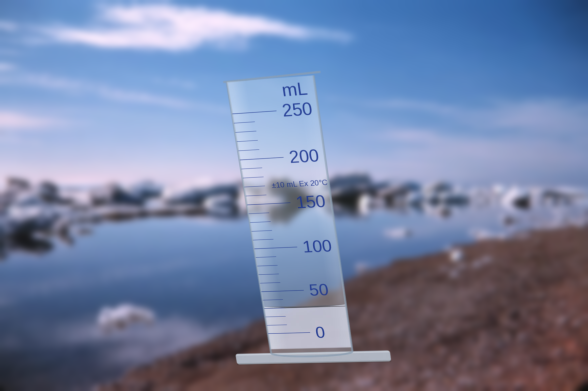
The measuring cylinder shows {"value": 30, "unit": "mL"}
